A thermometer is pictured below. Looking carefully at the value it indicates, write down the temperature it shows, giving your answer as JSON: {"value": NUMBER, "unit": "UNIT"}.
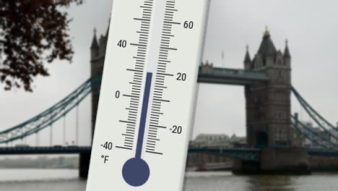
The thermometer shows {"value": 20, "unit": "°F"}
